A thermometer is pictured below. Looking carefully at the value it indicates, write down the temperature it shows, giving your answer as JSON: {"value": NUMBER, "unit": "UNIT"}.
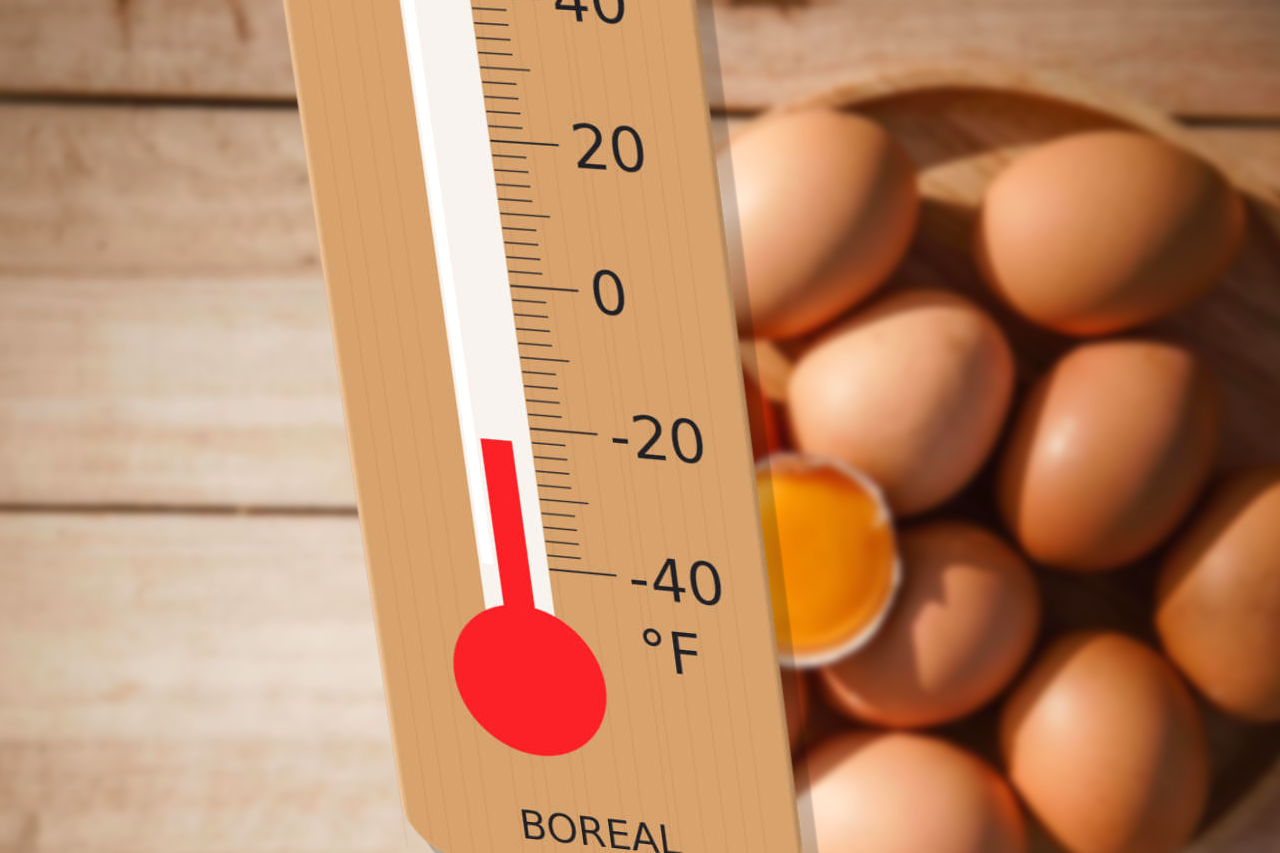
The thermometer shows {"value": -22, "unit": "°F"}
